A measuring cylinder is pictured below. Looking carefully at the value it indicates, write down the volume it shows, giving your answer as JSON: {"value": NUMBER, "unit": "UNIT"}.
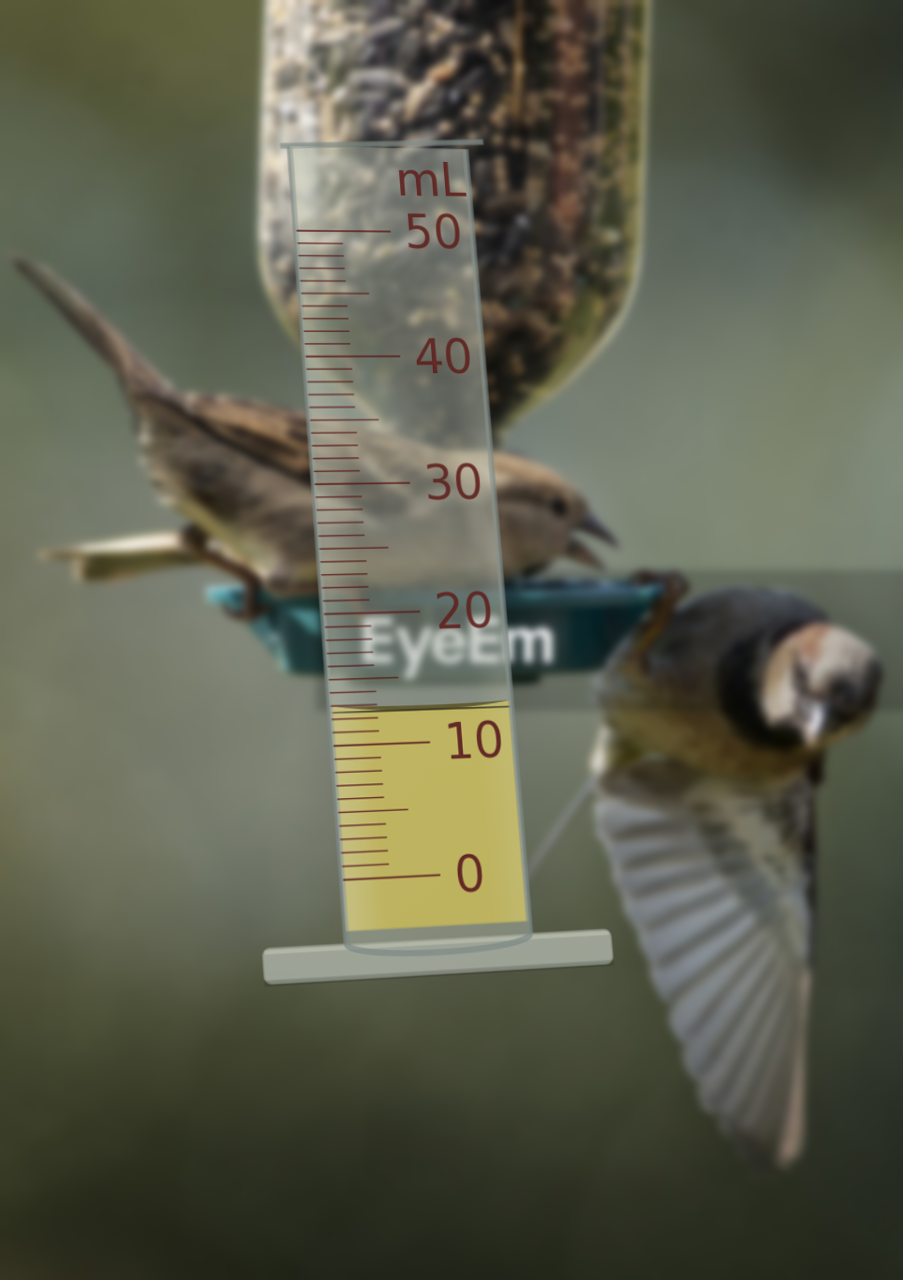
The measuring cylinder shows {"value": 12.5, "unit": "mL"}
